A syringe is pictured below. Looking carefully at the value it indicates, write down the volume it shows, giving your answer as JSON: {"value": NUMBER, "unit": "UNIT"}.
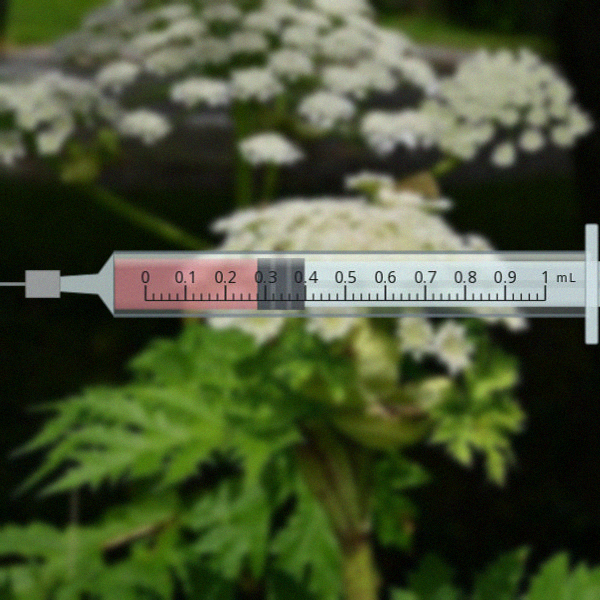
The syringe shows {"value": 0.28, "unit": "mL"}
